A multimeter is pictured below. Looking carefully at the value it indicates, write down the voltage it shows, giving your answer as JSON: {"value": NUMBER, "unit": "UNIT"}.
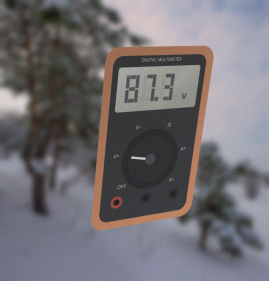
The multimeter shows {"value": 87.3, "unit": "V"}
